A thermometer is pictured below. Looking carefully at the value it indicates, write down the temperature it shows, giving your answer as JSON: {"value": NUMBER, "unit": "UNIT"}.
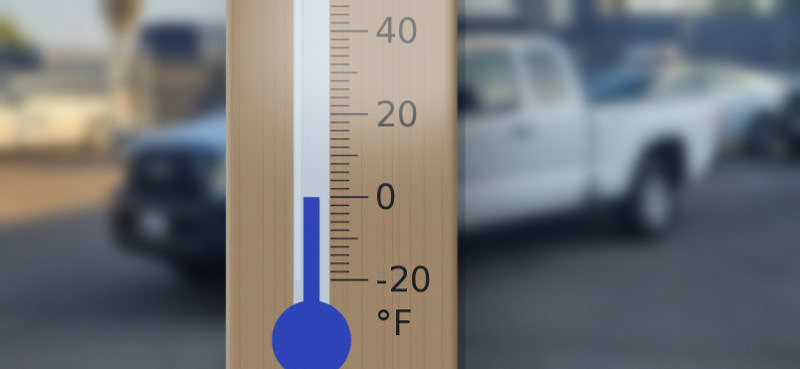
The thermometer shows {"value": 0, "unit": "°F"}
